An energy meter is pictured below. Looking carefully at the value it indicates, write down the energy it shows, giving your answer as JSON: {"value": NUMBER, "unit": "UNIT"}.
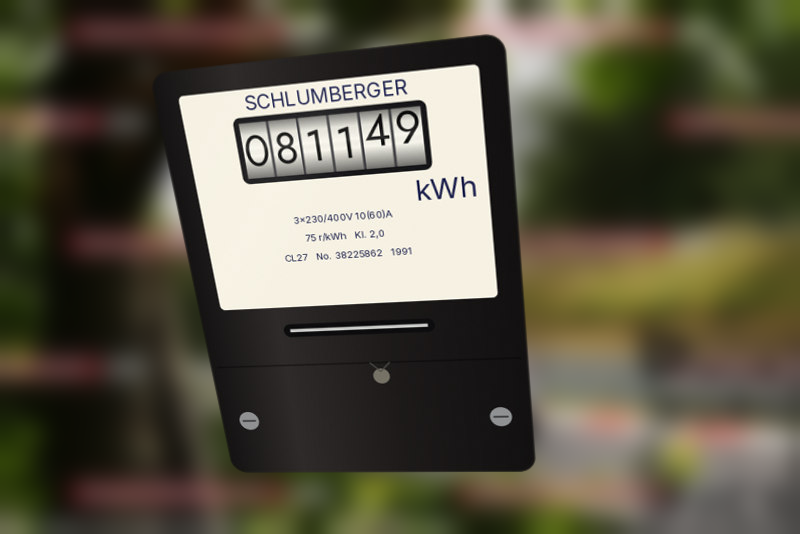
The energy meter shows {"value": 81149, "unit": "kWh"}
